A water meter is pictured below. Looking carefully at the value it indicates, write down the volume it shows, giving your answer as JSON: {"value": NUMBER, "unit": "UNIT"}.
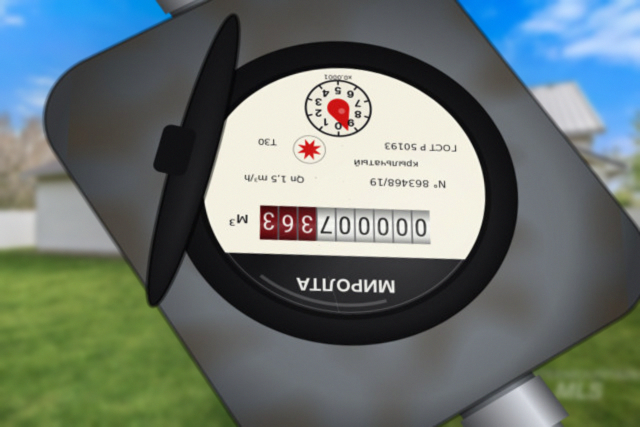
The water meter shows {"value": 7.3629, "unit": "m³"}
